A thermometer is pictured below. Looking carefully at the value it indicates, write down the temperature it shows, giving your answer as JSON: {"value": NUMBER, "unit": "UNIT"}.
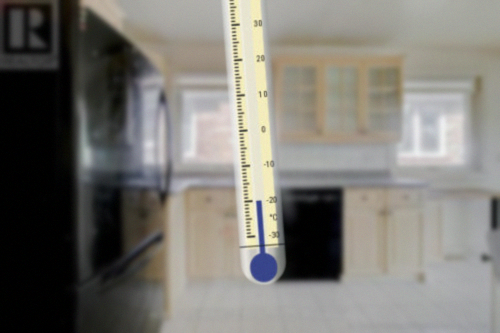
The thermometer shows {"value": -20, "unit": "°C"}
